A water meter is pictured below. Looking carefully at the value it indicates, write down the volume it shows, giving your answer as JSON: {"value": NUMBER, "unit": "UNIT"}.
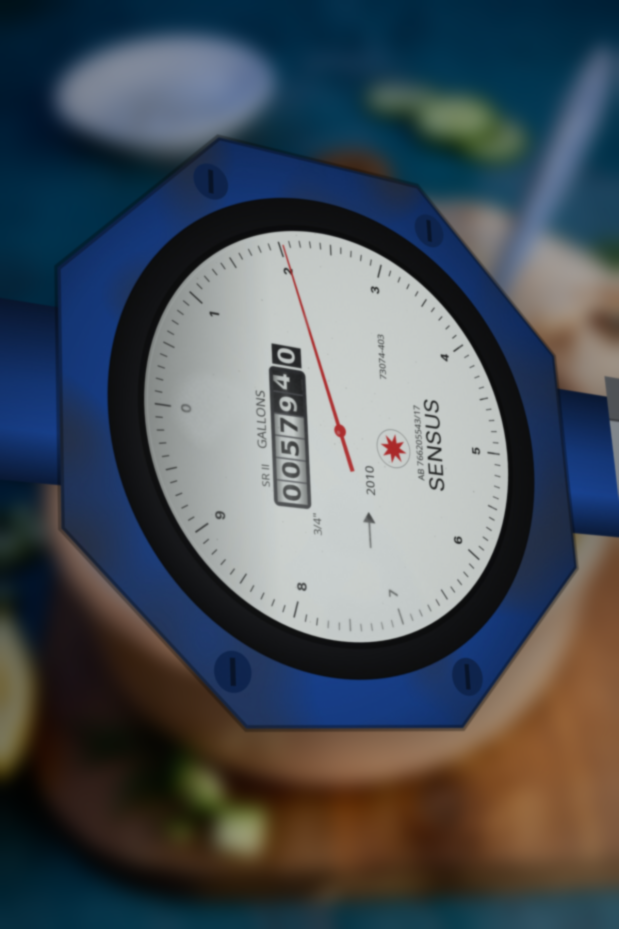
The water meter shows {"value": 57942.0, "unit": "gal"}
